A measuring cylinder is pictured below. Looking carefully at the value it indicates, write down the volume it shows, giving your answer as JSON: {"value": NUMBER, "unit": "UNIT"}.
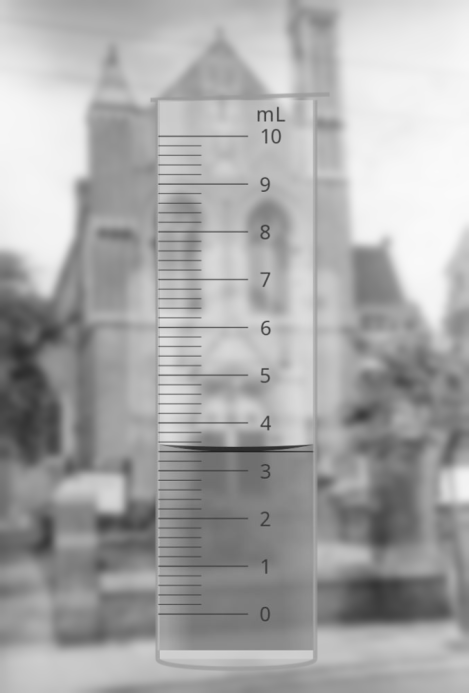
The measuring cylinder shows {"value": 3.4, "unit": "mL"}
